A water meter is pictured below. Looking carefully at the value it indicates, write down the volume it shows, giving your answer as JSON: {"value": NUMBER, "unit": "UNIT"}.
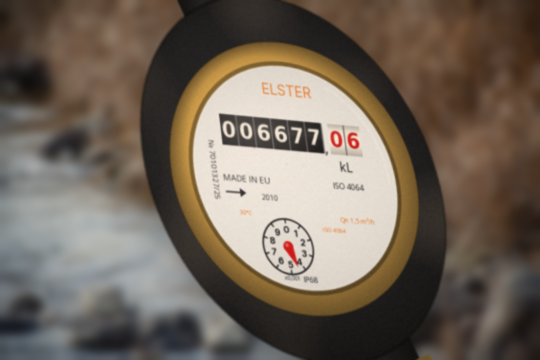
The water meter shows {"value": 6677.064, "unit": "kL"}
